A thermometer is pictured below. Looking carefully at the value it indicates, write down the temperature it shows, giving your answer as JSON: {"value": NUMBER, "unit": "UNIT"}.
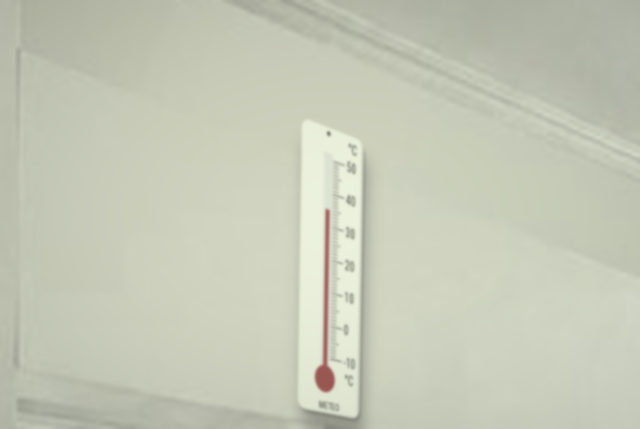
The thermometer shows {"value": 35, "unit": "°C"}
